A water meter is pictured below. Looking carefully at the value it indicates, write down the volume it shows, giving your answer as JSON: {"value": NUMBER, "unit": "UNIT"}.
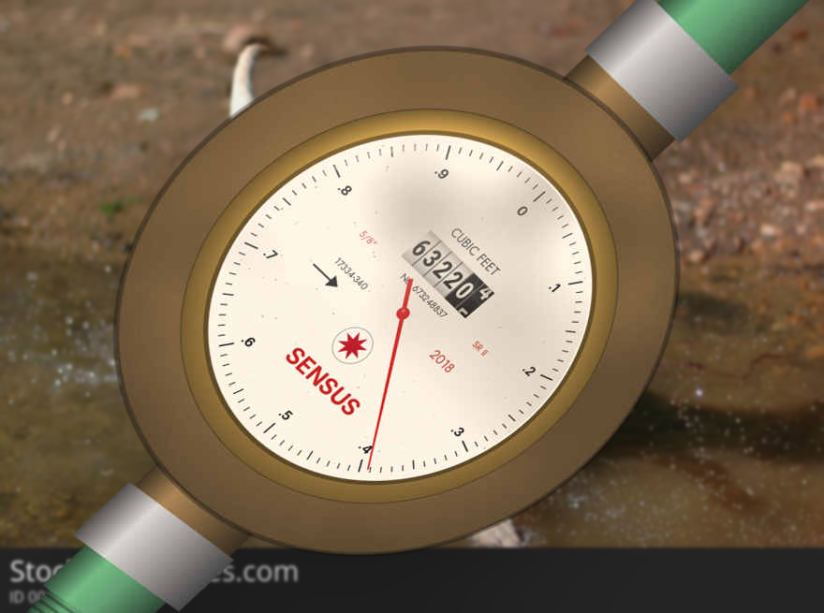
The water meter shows {"value": 632204.39, "unit": "ft³"}
